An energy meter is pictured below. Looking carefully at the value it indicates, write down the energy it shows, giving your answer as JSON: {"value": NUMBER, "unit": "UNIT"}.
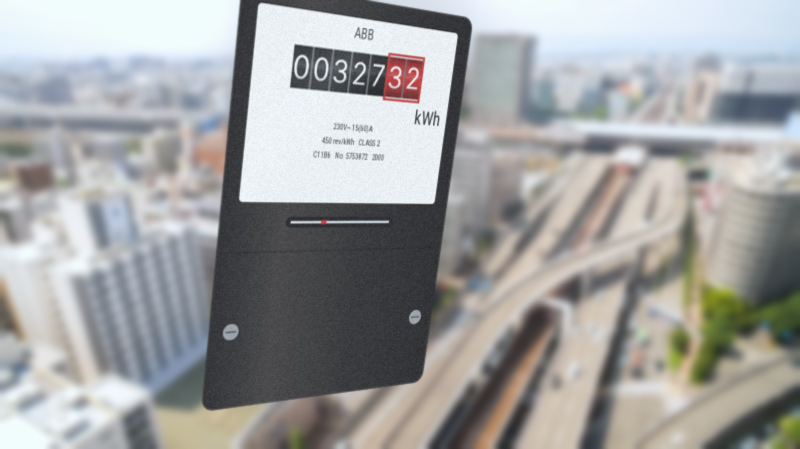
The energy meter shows {"value": 327.32, "unit": "kWh"}
